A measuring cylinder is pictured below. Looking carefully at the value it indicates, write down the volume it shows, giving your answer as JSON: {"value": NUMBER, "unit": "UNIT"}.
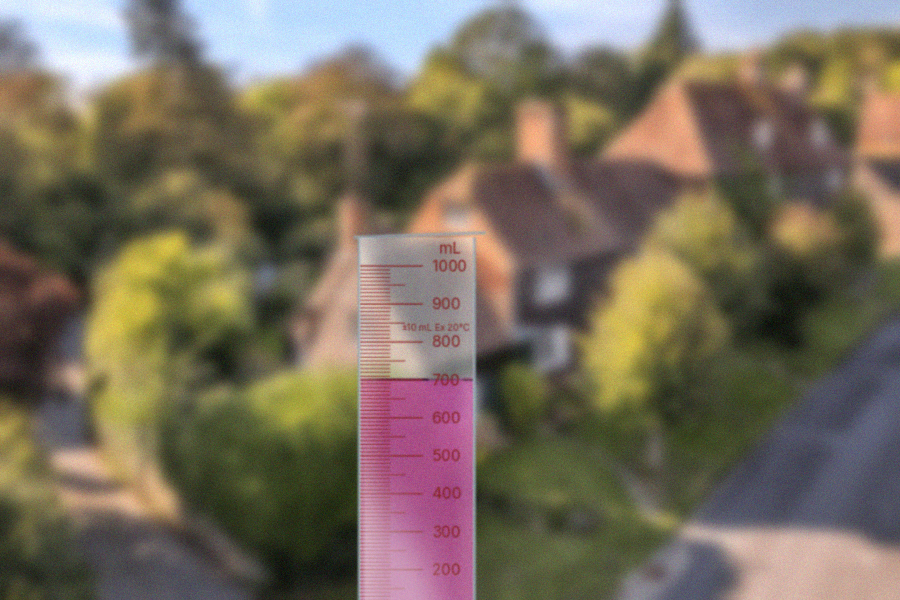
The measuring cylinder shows {"value": 700, "unit": "mL"}
